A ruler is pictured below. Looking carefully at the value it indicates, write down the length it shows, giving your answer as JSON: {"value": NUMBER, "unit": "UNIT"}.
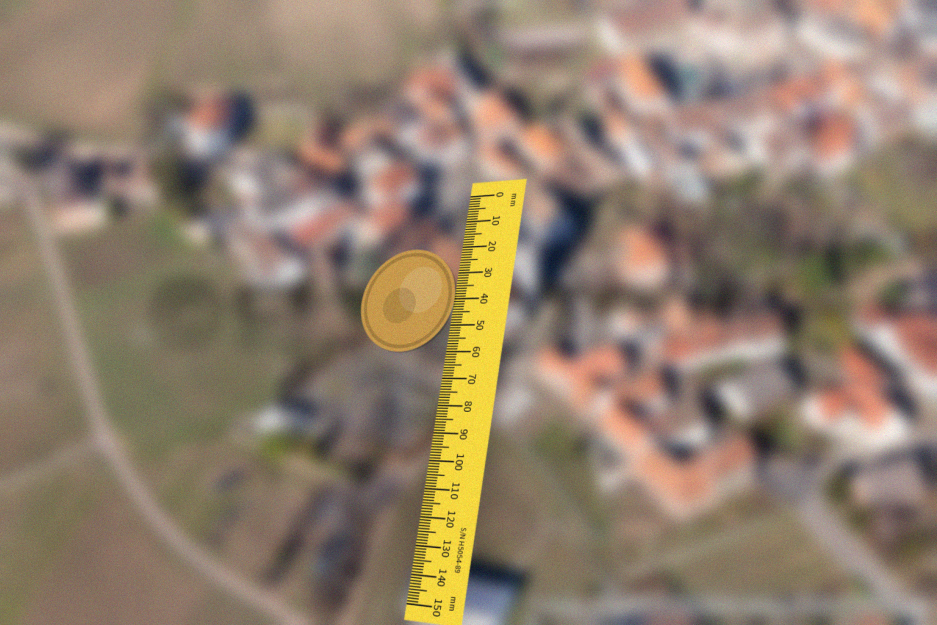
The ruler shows {"value": 40, "unit": "mm"}
